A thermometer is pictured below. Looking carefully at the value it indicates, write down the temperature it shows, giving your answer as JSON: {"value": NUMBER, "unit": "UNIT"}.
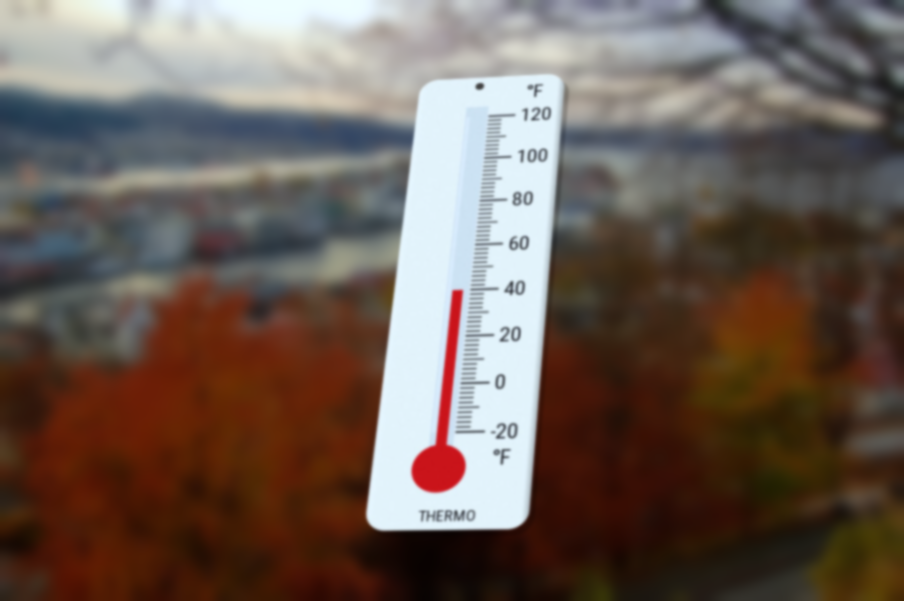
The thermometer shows {"value": 40, "unit": "°F"}
